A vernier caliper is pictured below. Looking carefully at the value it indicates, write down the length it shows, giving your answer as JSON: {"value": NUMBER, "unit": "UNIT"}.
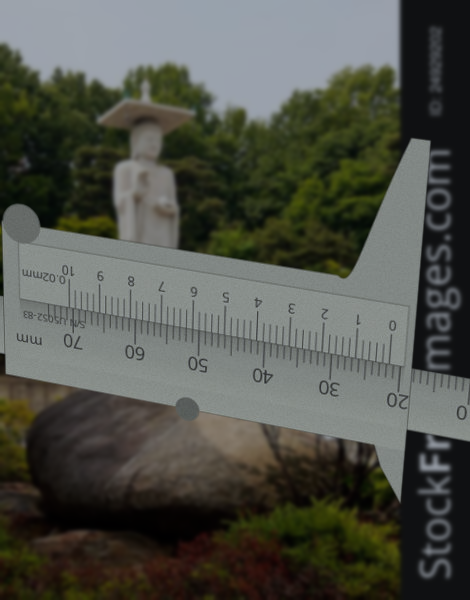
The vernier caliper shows {"value": 21.6, "unit": "mm"}
